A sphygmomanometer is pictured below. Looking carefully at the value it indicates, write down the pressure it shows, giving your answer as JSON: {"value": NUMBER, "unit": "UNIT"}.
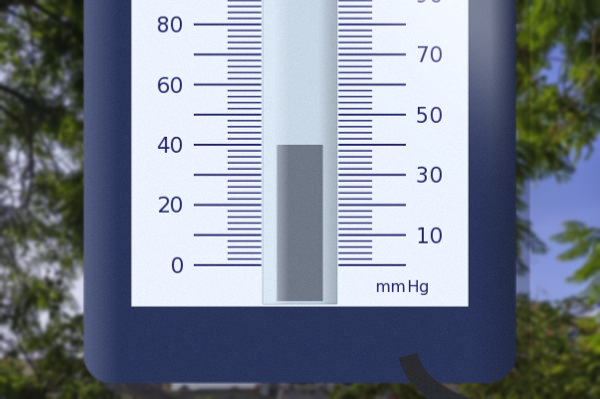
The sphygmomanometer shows {"value": 40, "unit": "mmHg"}
